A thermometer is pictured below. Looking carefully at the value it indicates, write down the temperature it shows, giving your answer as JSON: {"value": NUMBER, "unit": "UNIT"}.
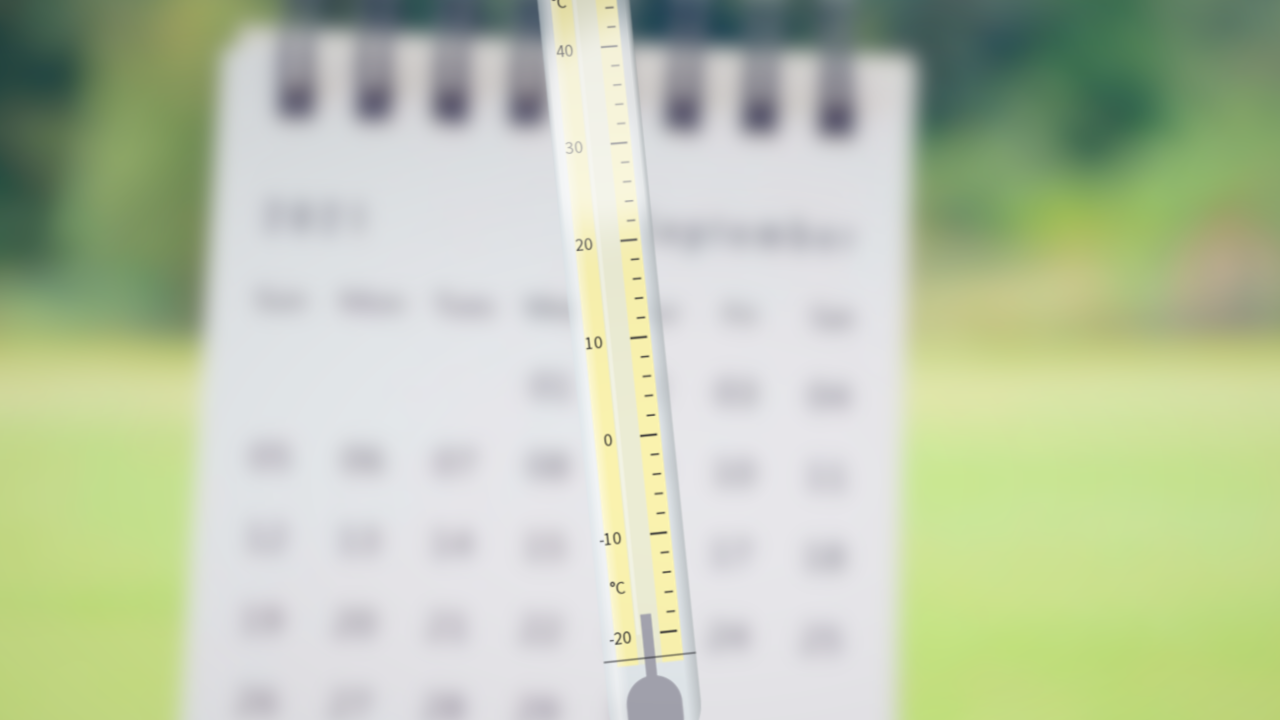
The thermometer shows {"value": -18, "unit": "°C"}
